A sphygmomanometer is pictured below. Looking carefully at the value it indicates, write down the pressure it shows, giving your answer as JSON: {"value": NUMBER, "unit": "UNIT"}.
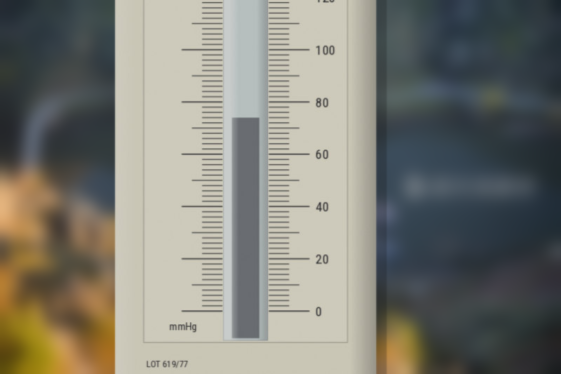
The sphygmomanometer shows {"value": 74, "unit": "mmHg"}
